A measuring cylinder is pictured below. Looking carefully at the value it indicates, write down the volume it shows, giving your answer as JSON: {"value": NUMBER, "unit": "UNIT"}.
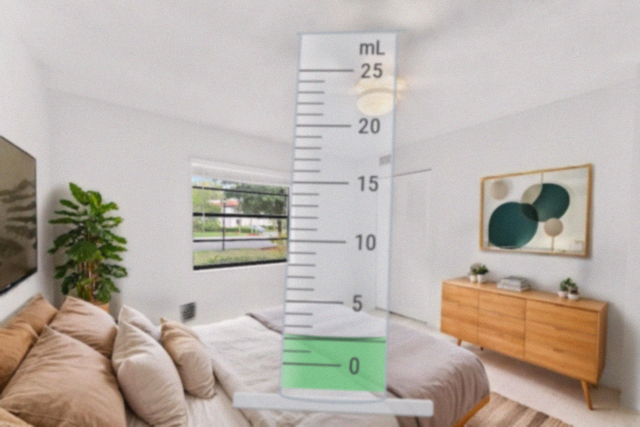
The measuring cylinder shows {"value": 2, "unit": "mL"}
